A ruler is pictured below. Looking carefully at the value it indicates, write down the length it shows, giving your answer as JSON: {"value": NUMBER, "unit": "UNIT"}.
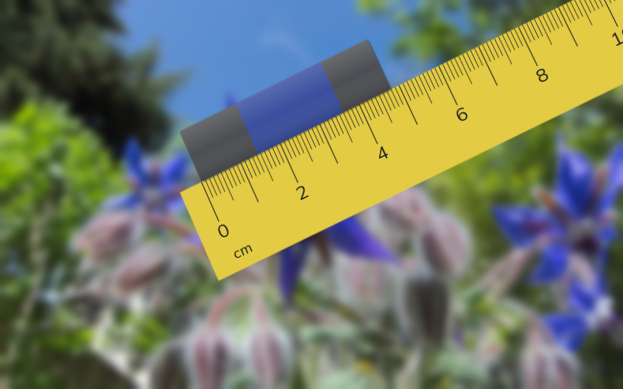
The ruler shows {"value": 4.8, "unit": "cm"}
